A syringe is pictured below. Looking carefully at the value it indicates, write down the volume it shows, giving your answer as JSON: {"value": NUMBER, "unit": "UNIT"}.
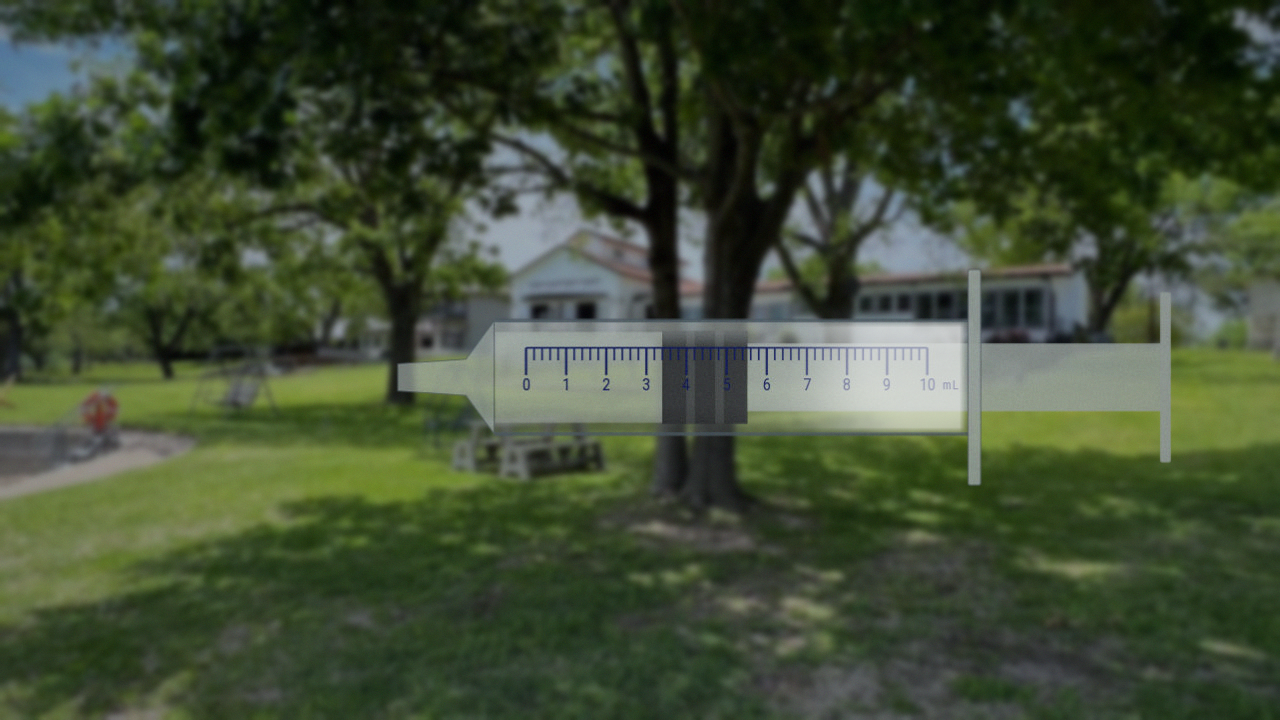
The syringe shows {"value": 3.4, "unit": "mL"}
